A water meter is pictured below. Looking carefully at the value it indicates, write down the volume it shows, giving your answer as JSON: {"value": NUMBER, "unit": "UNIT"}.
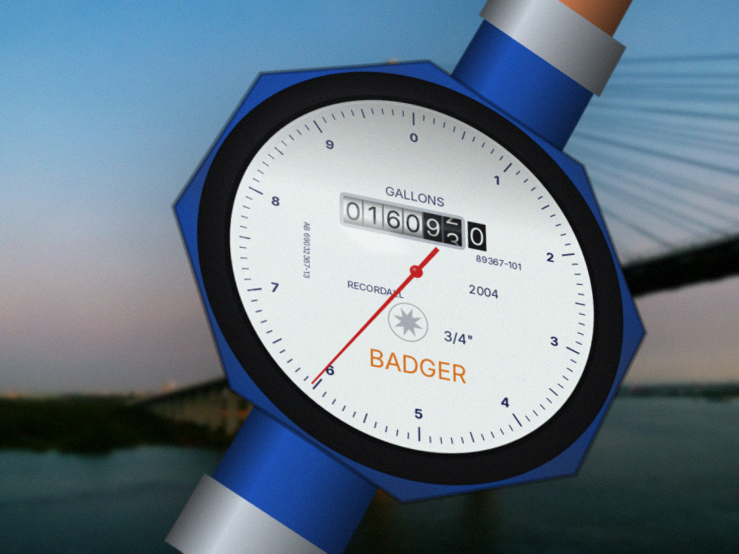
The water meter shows {"value": 160926.0, "unit": "gal"}
